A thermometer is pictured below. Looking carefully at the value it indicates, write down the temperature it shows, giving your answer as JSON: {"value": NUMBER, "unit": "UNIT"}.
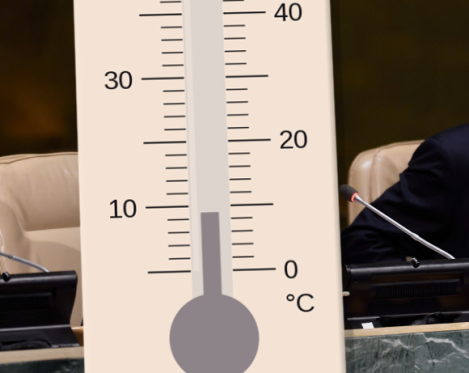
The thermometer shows {"value": 9, "unit": "°C"}
